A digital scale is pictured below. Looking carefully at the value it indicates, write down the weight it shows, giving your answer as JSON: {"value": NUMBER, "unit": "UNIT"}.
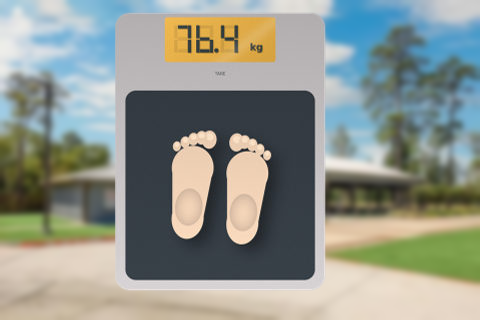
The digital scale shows {"value": 76.4, "unit": "kg"}
